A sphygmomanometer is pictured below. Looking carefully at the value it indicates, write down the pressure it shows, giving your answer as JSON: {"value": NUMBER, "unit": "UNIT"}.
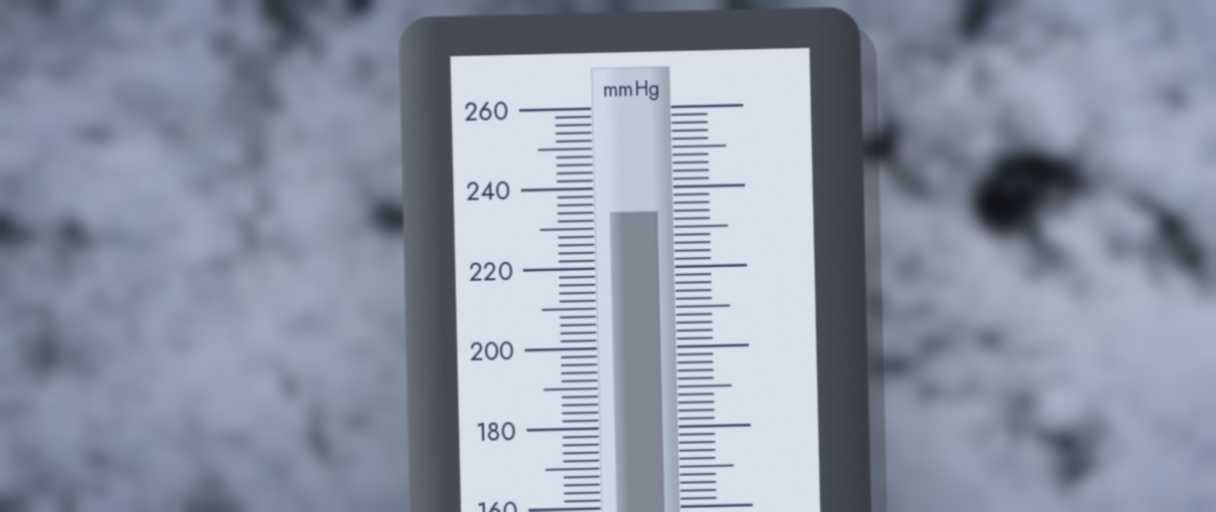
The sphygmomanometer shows {"value": 234, "unit": "mmHg"}
